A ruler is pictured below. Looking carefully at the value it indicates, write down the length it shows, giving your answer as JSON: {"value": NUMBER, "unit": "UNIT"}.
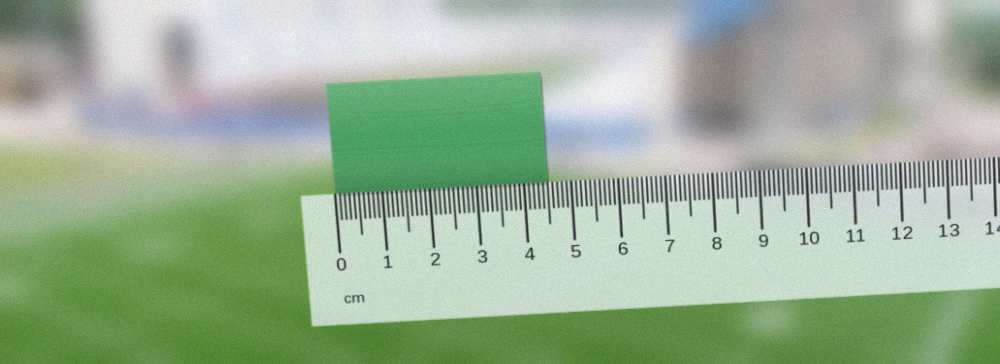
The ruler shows {"value": 4.5, "unit": "cm"}
